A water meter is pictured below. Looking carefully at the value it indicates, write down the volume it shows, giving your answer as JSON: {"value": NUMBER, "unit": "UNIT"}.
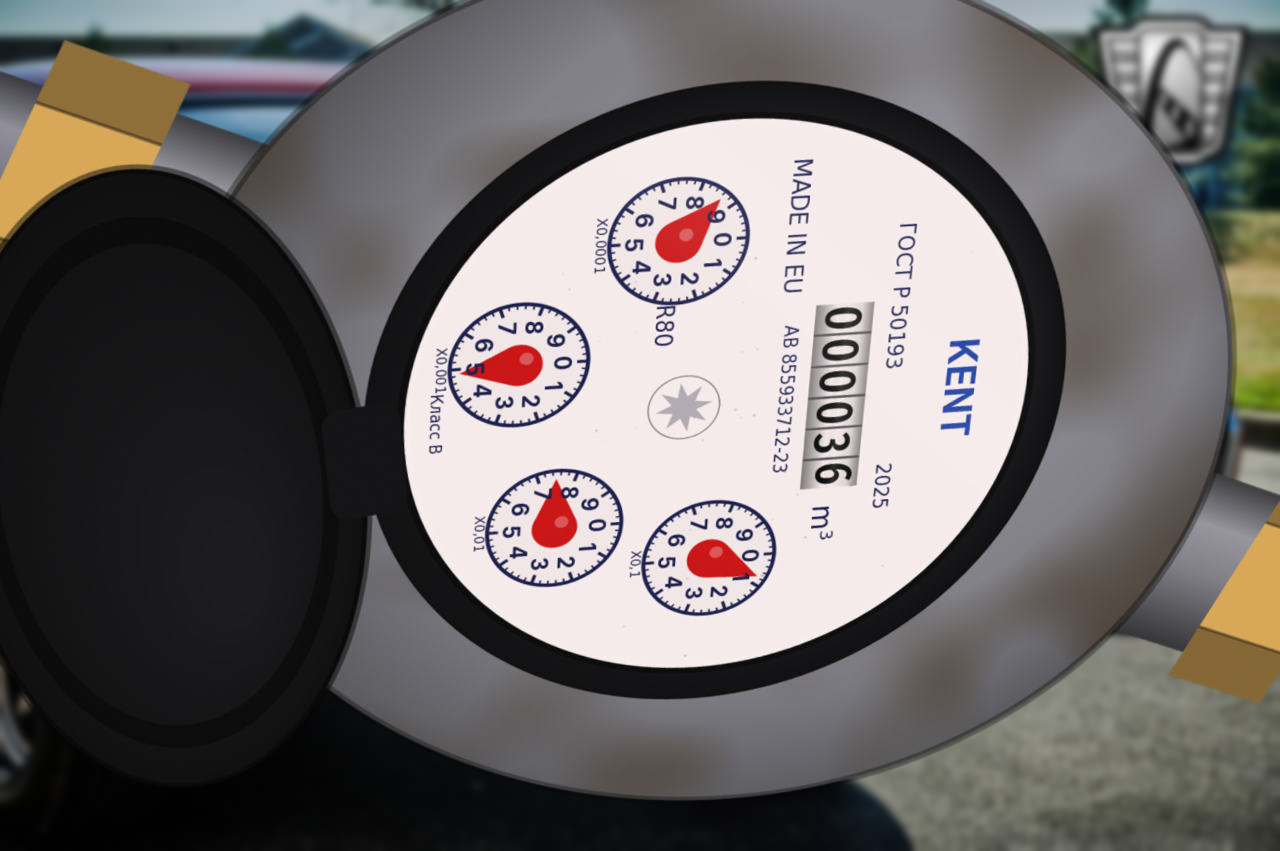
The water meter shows {"value": 36.0748, "unit": "m³"}
